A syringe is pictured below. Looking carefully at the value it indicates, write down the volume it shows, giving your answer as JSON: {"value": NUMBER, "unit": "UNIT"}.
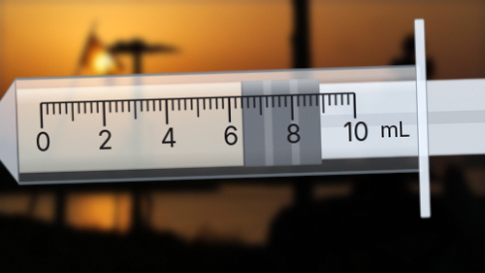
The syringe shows {"value": 6.4, "unit": "mL"}
